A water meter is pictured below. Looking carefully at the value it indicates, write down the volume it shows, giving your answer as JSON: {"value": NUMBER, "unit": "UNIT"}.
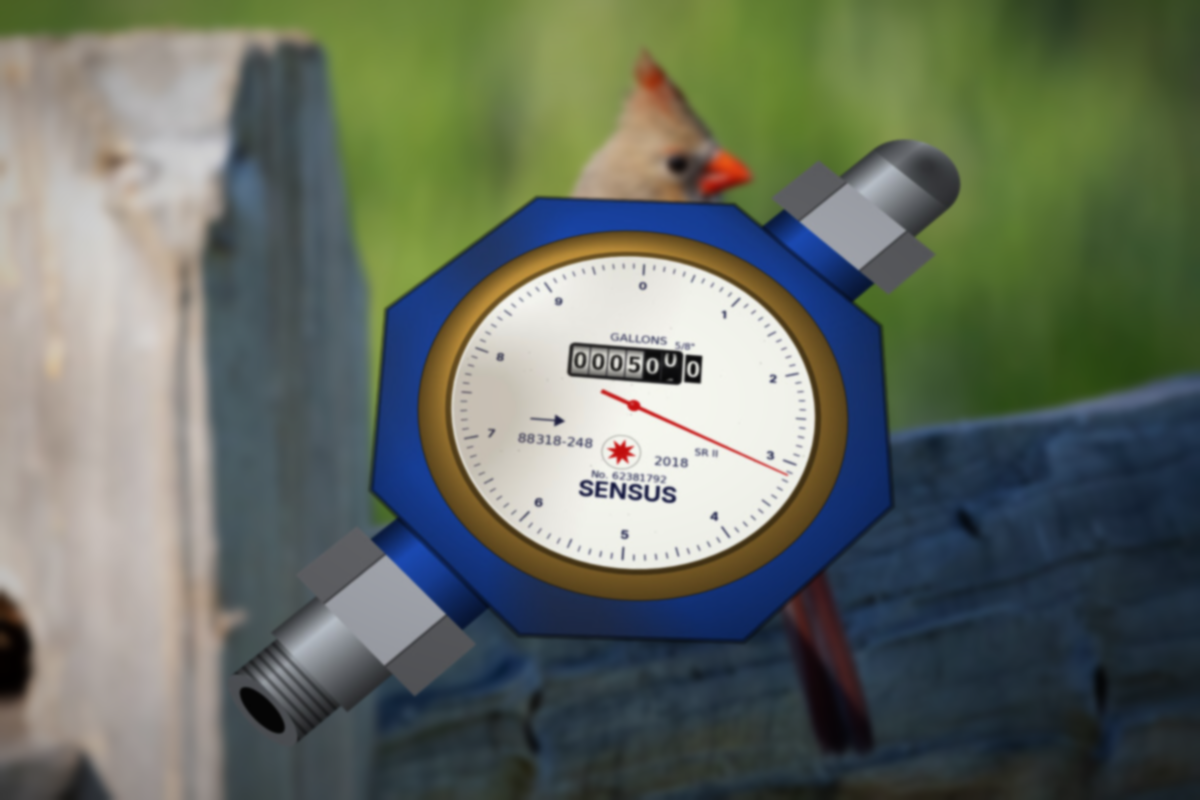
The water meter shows {"value": 5003.1, "unit": "gal"}
